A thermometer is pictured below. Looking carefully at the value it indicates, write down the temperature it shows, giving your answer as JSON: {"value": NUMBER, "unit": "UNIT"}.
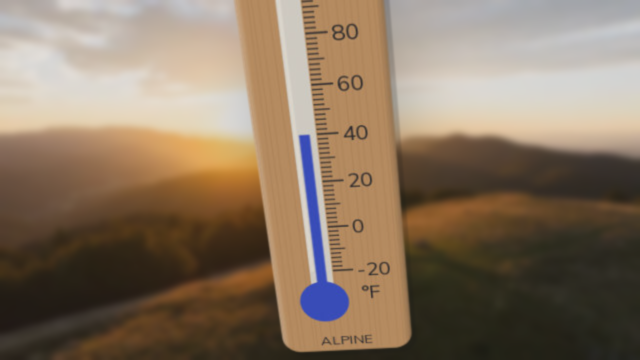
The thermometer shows {"value": 40, "unit": "°F"}
